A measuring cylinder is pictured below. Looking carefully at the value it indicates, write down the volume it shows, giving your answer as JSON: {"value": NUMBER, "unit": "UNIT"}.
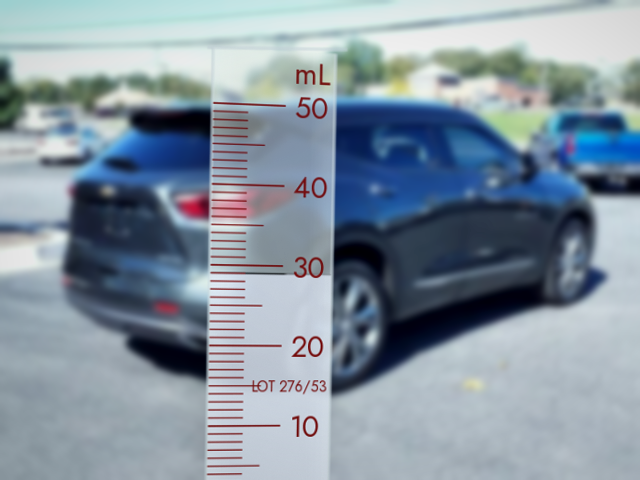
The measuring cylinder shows {"value": 29, "unit": "mL"}
